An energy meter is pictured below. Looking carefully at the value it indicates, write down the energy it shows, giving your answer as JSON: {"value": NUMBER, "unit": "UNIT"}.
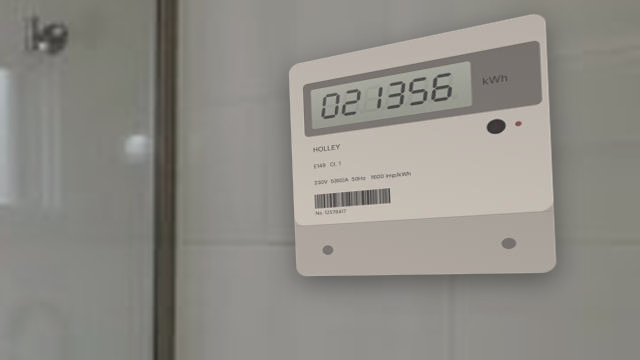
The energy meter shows {"value": 21356, "unit": "kWh"}
